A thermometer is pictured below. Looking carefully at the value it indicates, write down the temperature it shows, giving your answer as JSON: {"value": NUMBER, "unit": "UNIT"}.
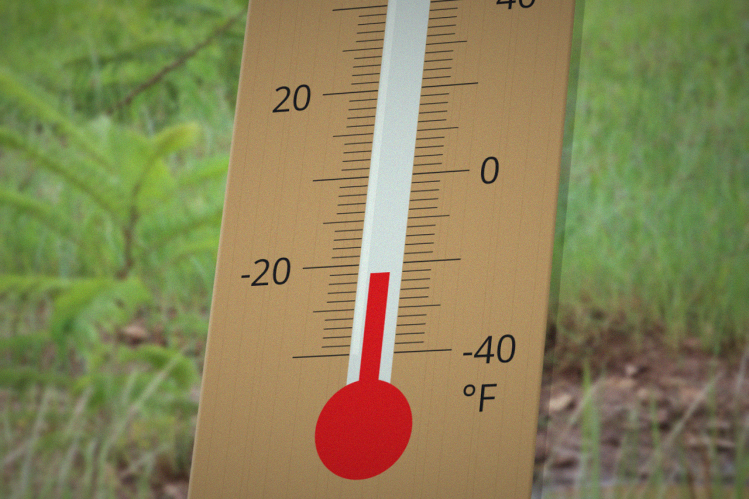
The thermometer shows {"value": -22, "unit": "°F"}
